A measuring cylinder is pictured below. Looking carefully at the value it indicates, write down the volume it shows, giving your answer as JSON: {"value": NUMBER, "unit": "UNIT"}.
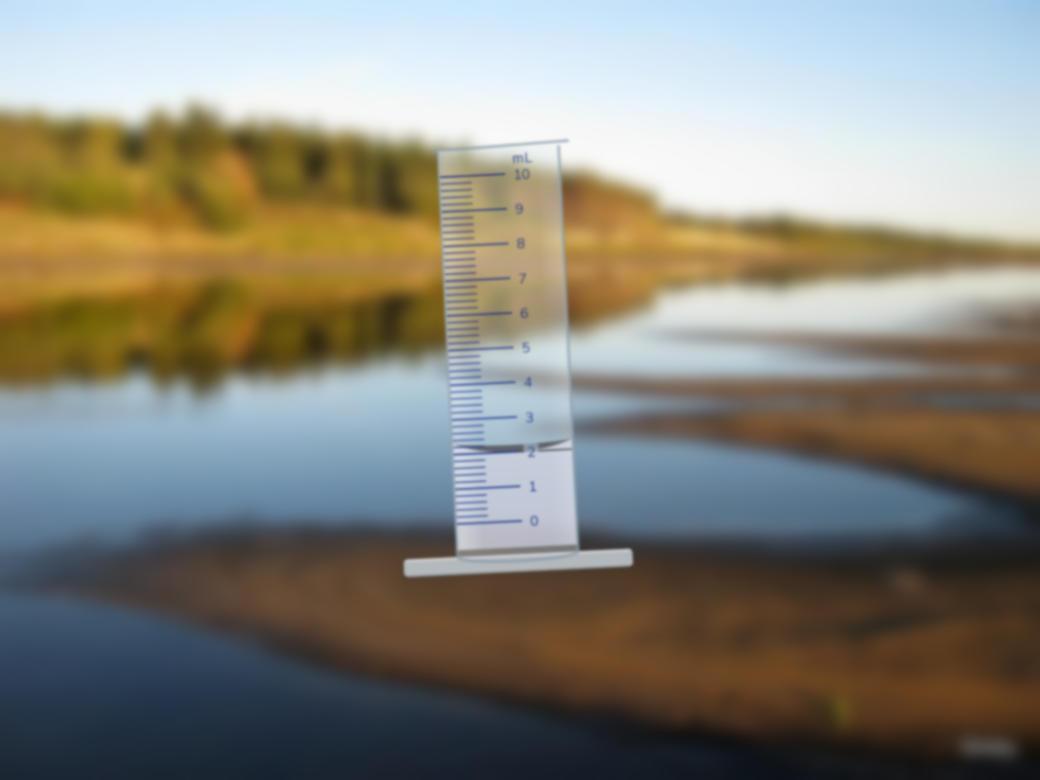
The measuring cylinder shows {"value": 2, "unit": "mL"}
